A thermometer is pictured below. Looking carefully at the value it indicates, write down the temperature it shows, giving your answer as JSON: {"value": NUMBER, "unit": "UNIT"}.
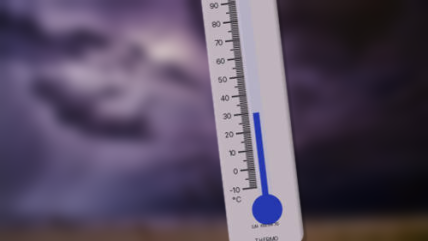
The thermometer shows {"value": 30, "unit": "°C"}
